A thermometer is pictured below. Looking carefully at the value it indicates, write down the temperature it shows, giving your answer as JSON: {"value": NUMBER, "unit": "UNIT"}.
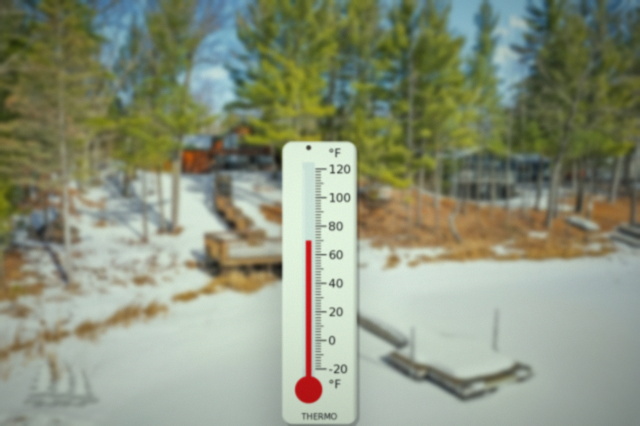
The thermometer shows {"value": 70, "unit": "°F"}
